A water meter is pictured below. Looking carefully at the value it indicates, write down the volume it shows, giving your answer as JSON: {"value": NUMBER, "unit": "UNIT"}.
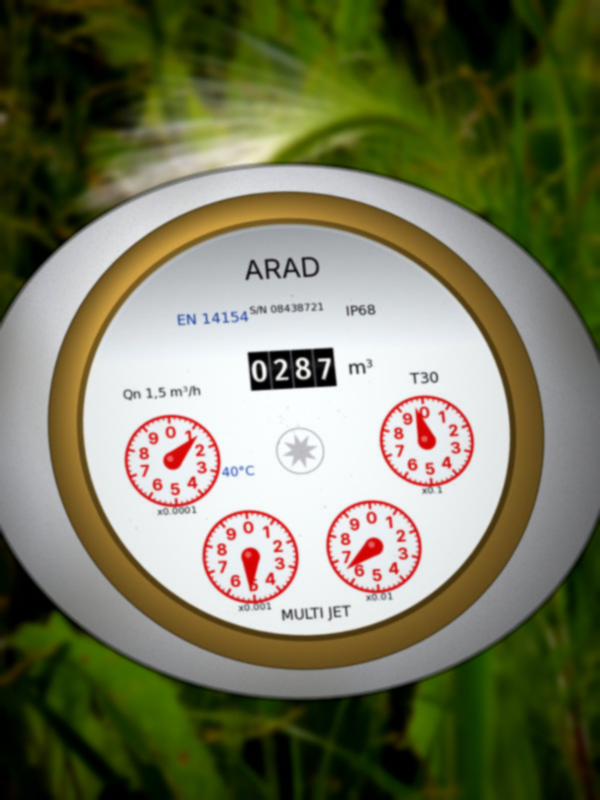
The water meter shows {"value": 286.9651, "unit": "m³"}
